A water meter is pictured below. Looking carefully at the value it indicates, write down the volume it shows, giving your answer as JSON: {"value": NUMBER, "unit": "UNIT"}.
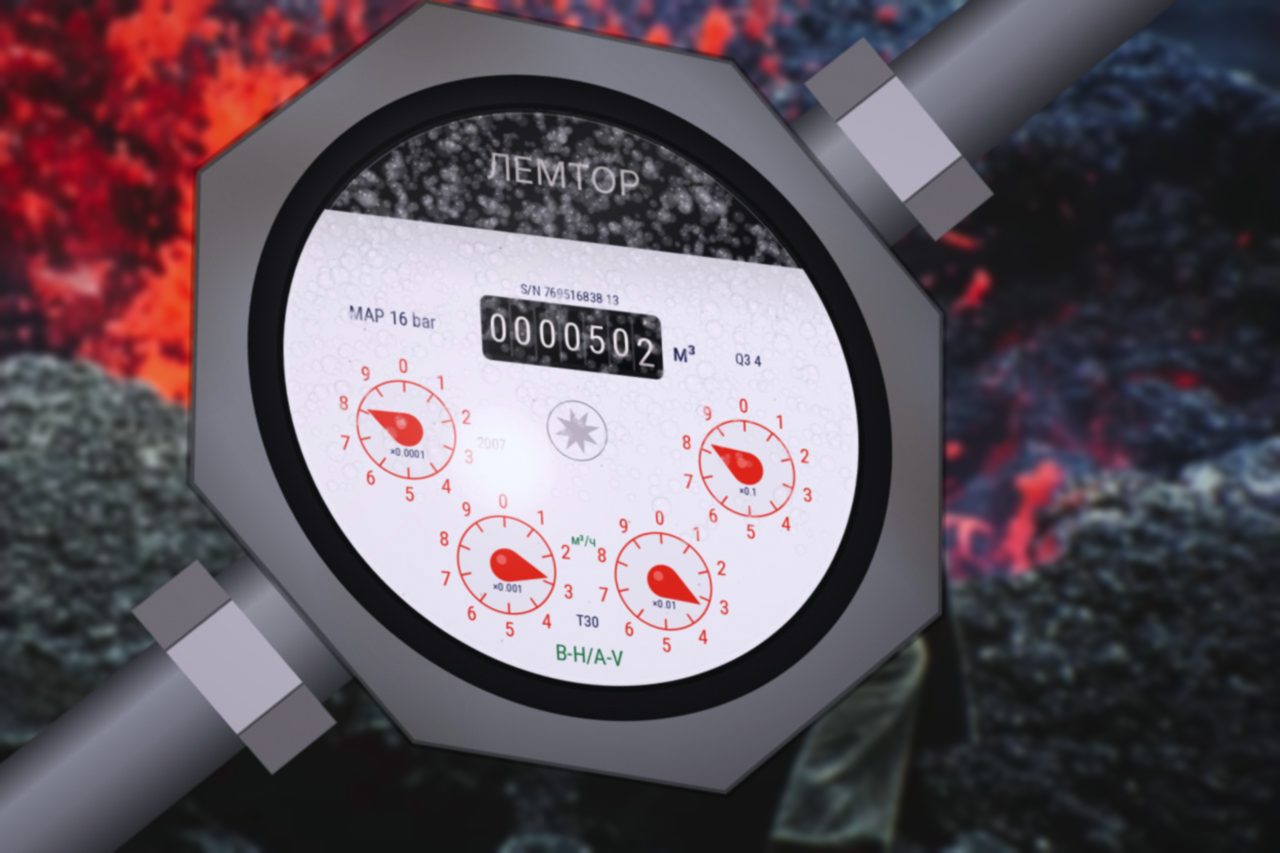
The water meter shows {"value": 501.8328, "unit": "m³"}
